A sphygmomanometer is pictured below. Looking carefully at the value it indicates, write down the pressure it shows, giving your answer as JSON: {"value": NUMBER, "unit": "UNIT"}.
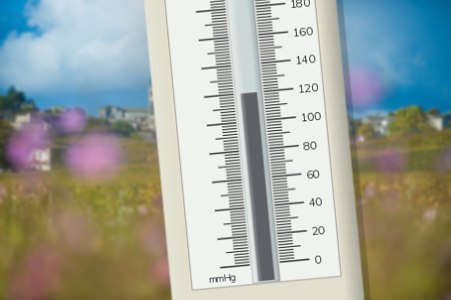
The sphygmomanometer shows {"value": 120, "unit": "mmHg"}
